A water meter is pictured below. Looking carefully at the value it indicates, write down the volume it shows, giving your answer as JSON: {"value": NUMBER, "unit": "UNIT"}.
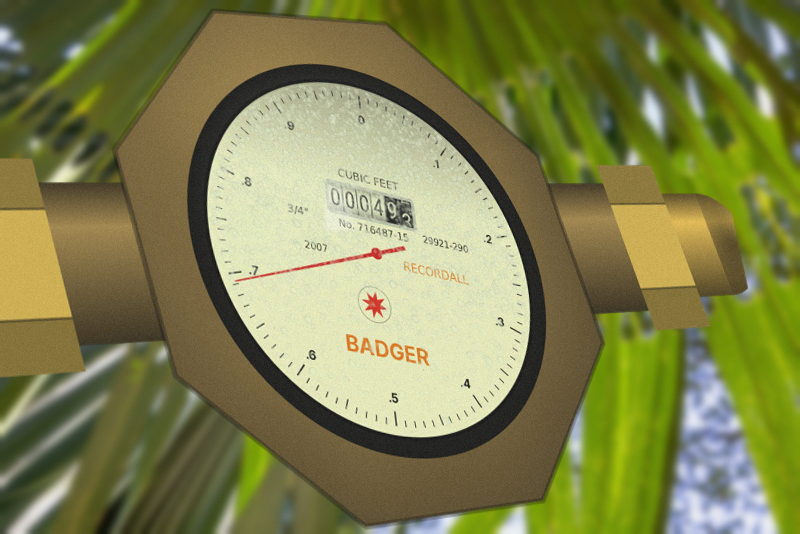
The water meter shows {"value": 492.69, "unit": "ft³"}
